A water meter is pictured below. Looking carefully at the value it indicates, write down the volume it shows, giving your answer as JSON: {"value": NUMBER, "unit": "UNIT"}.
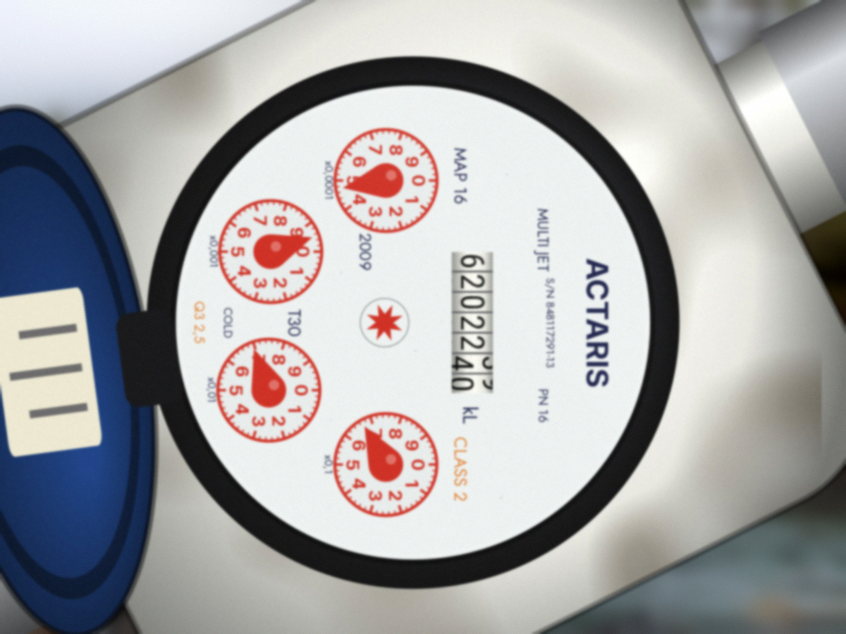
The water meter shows {"value": 6202239.6694, "unit": "kL"}
